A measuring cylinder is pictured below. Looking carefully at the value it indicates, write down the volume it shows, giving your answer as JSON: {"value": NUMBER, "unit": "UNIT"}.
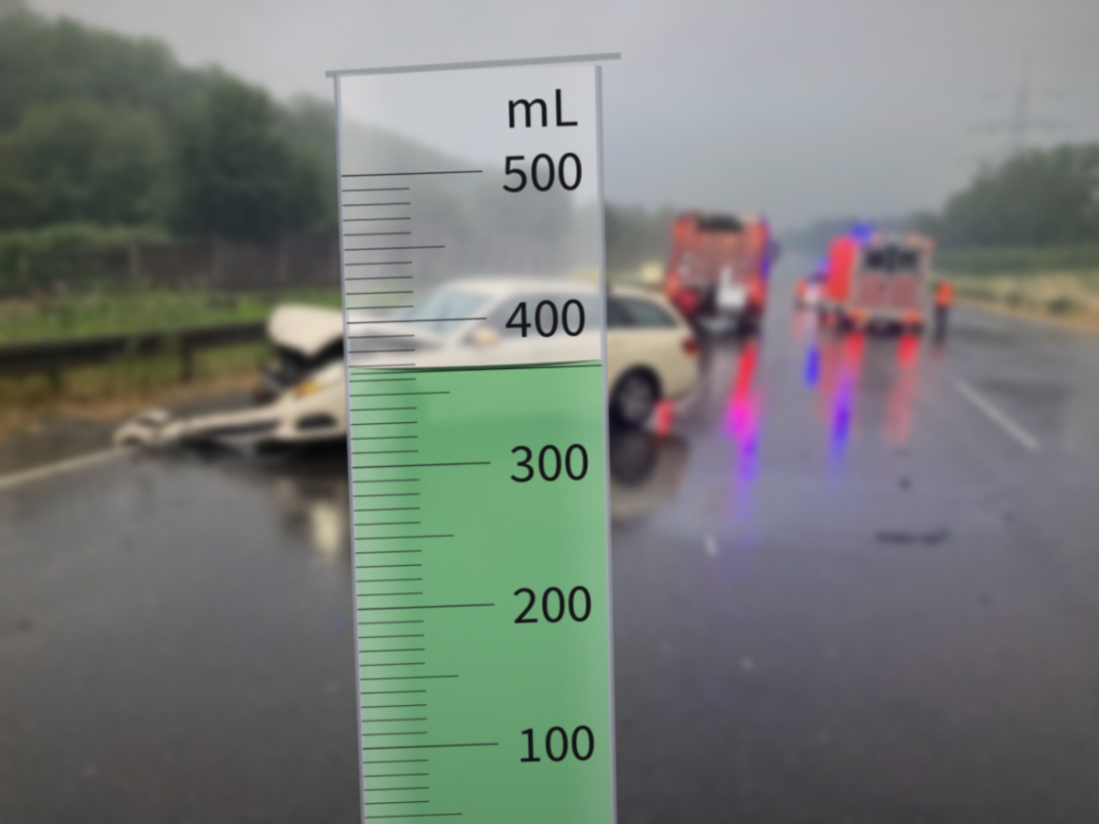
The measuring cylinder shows {"value": 365, "unit": "mL"}
